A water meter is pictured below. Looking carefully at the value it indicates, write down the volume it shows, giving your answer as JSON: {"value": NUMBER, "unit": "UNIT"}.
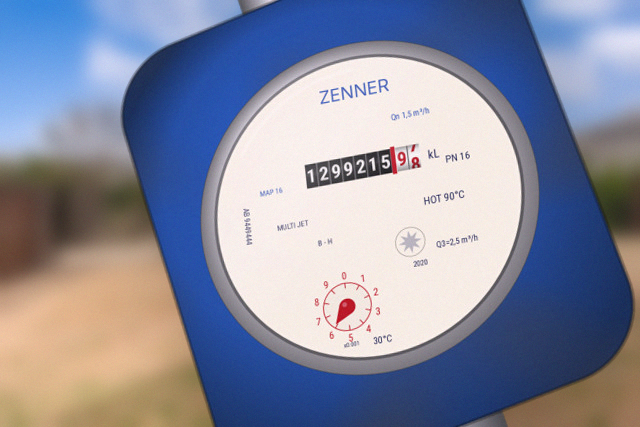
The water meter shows {"value": 1299215.976, "unit": "kL"}
